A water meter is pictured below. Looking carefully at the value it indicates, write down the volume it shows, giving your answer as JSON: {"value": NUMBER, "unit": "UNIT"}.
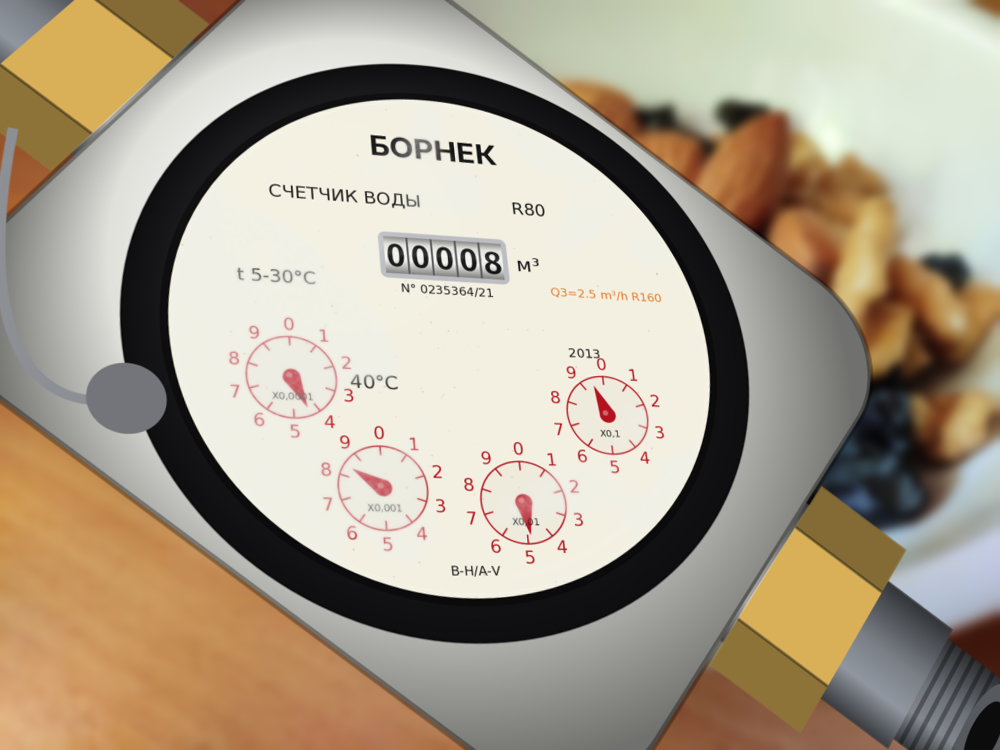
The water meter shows {"value": 7.9484, "unit": "m³"}
